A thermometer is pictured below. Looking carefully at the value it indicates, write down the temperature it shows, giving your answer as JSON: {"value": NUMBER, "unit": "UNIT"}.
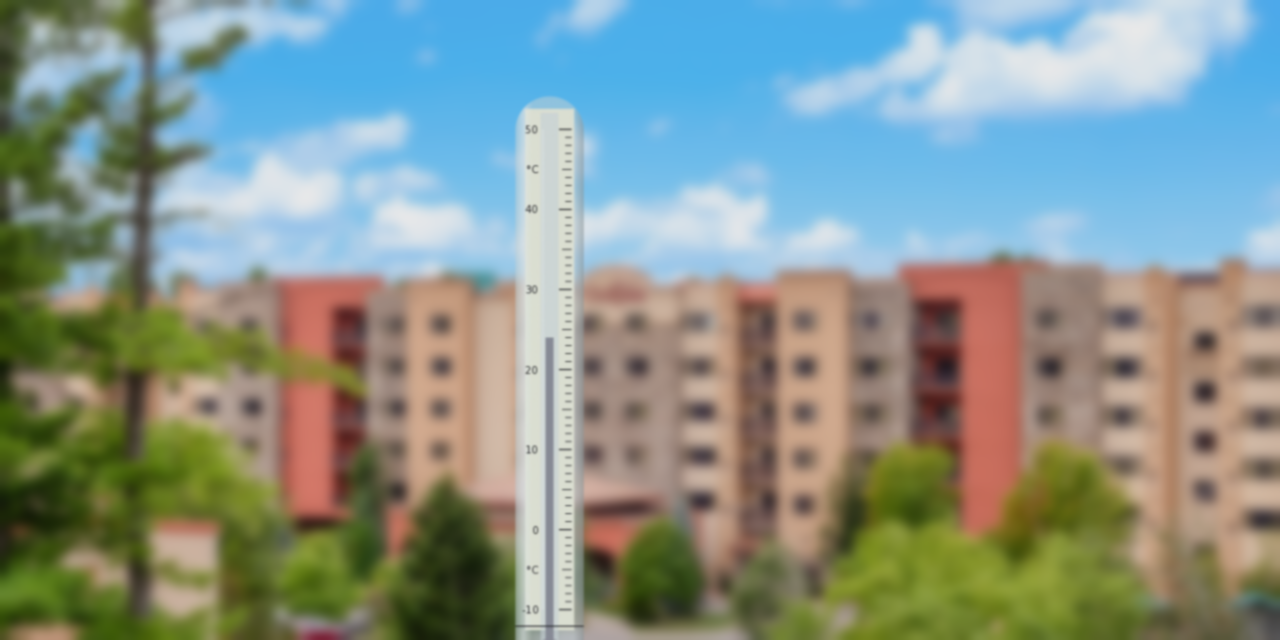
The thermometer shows {"value": 24, "unit": "°C"}
